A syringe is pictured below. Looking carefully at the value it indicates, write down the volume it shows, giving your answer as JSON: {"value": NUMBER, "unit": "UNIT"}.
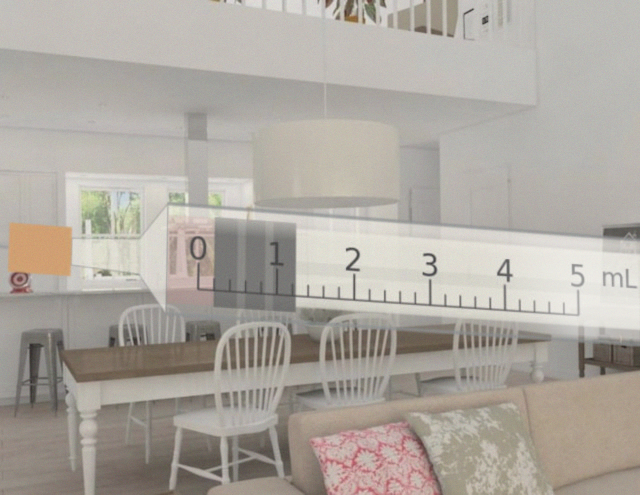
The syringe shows {"value": 0.2, "unit": "mL"}
